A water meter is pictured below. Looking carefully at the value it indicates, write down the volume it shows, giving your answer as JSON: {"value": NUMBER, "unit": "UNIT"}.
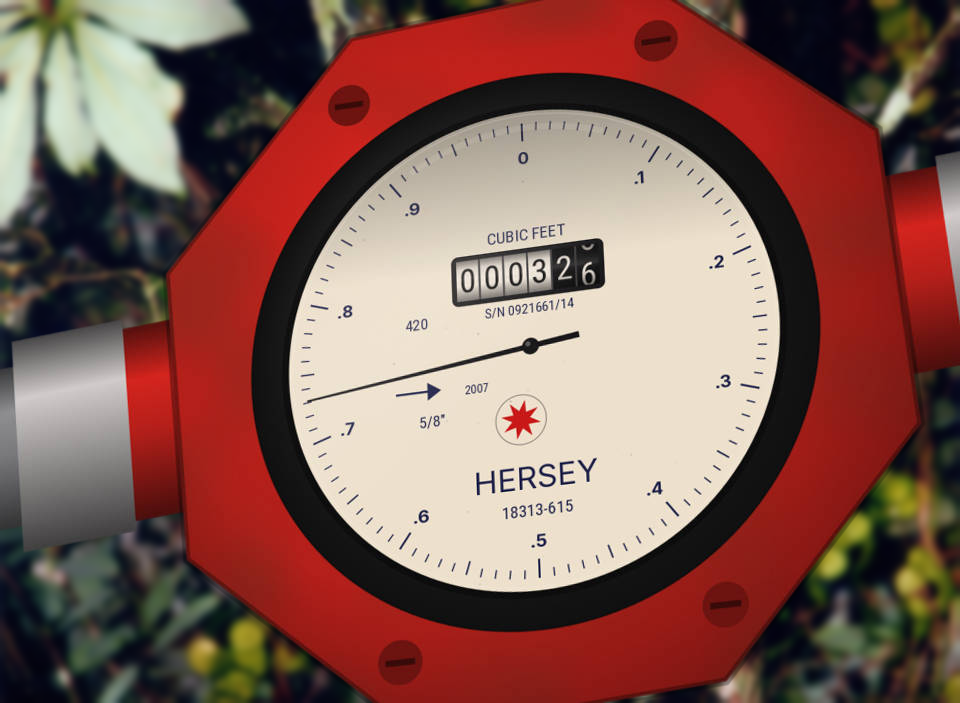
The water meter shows {"value": 325.73, "unit": "ft³"}
